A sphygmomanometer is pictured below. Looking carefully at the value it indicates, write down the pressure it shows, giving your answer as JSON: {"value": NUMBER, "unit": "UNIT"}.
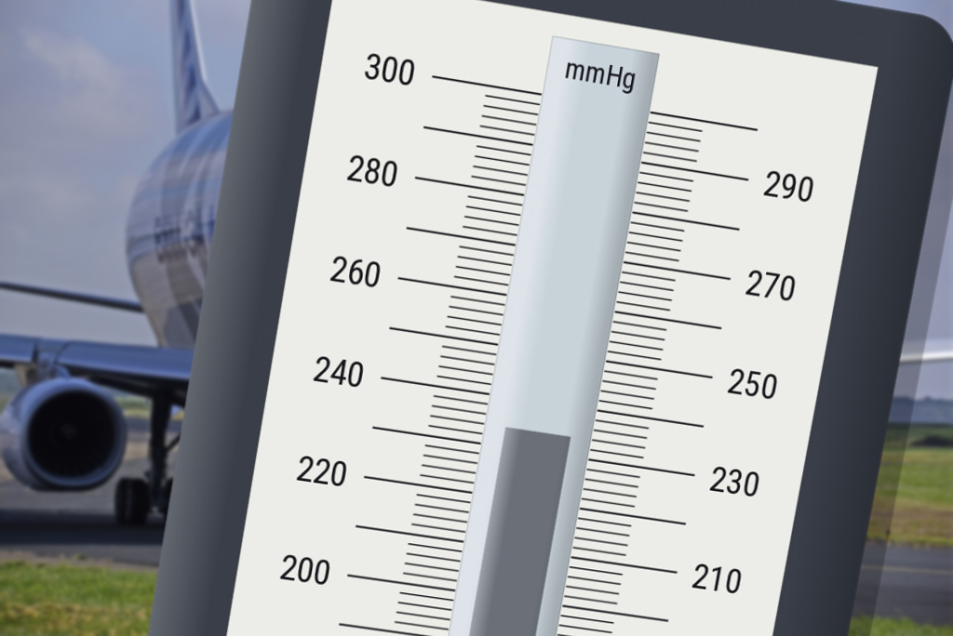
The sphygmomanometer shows {"value": 234, "unit": "mmHg"}
